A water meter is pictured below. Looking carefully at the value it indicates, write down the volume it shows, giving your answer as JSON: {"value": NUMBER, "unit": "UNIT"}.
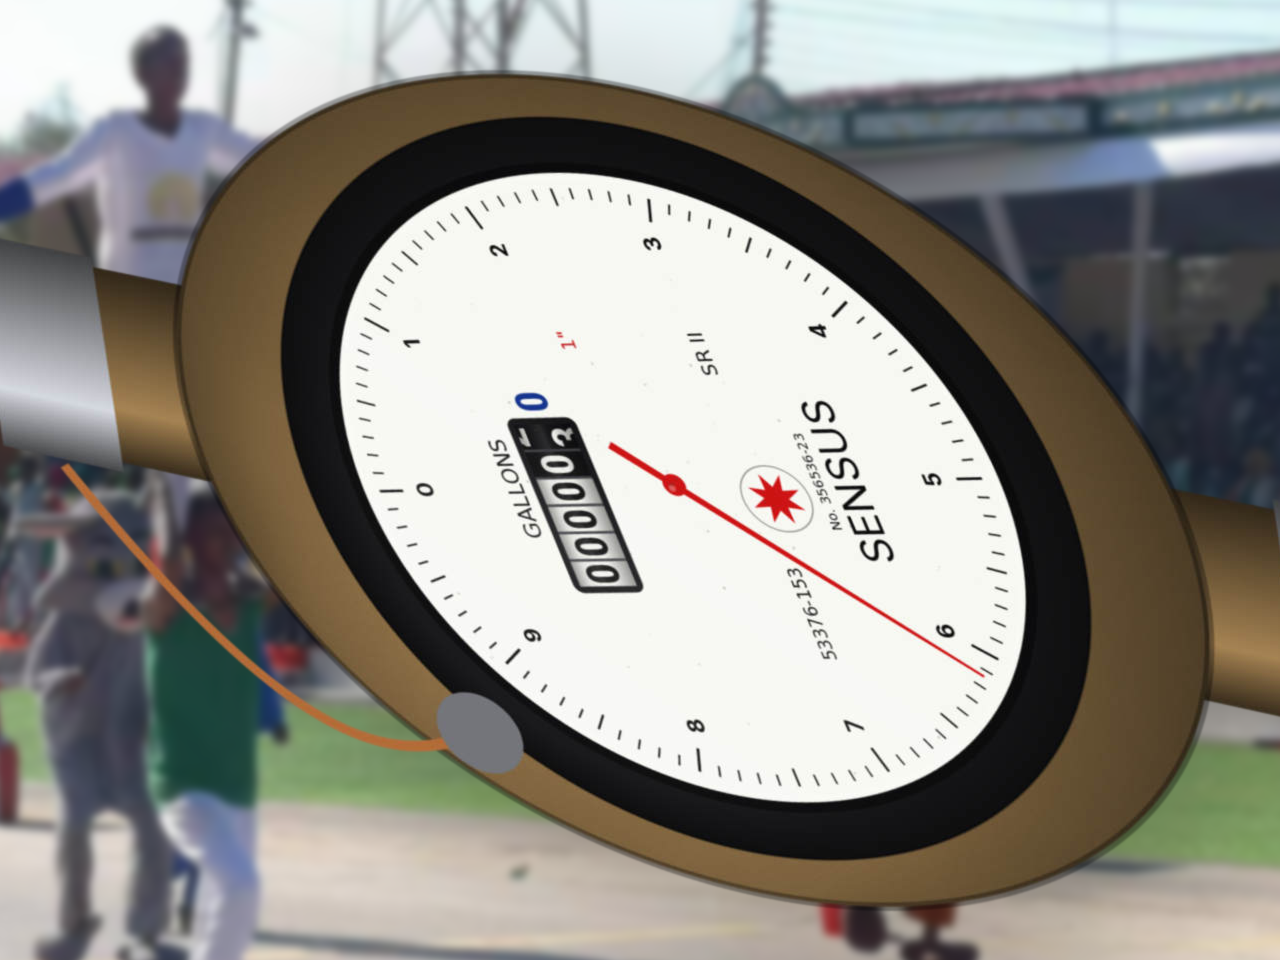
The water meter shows {"value": 26.1, "unit": "gal"}
